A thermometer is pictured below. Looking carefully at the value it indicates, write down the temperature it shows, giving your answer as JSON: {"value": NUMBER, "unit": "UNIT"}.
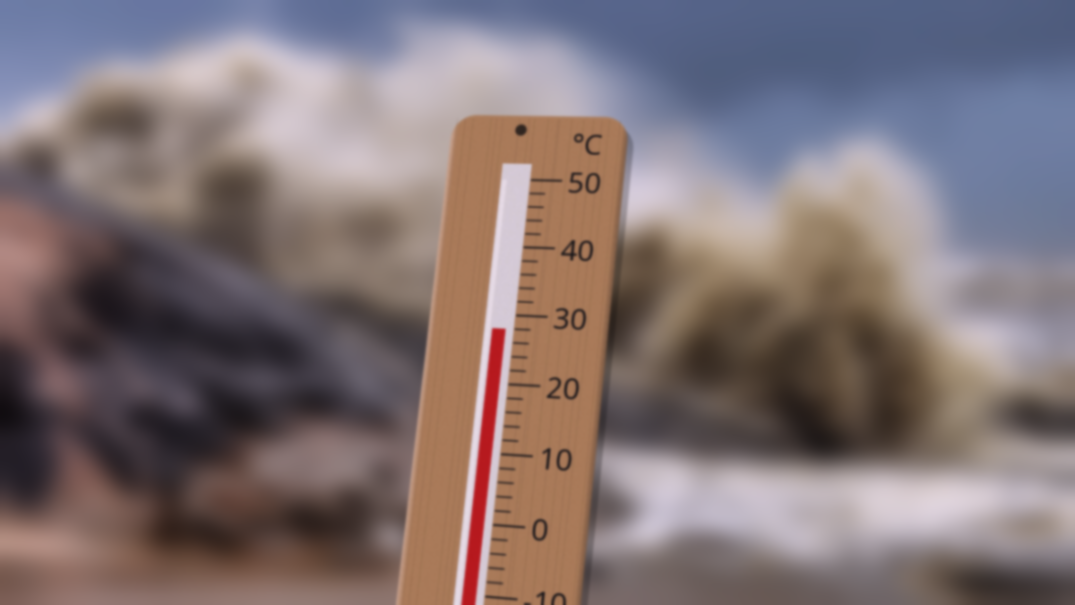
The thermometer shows {"value": 28, "unit": "°C"}
